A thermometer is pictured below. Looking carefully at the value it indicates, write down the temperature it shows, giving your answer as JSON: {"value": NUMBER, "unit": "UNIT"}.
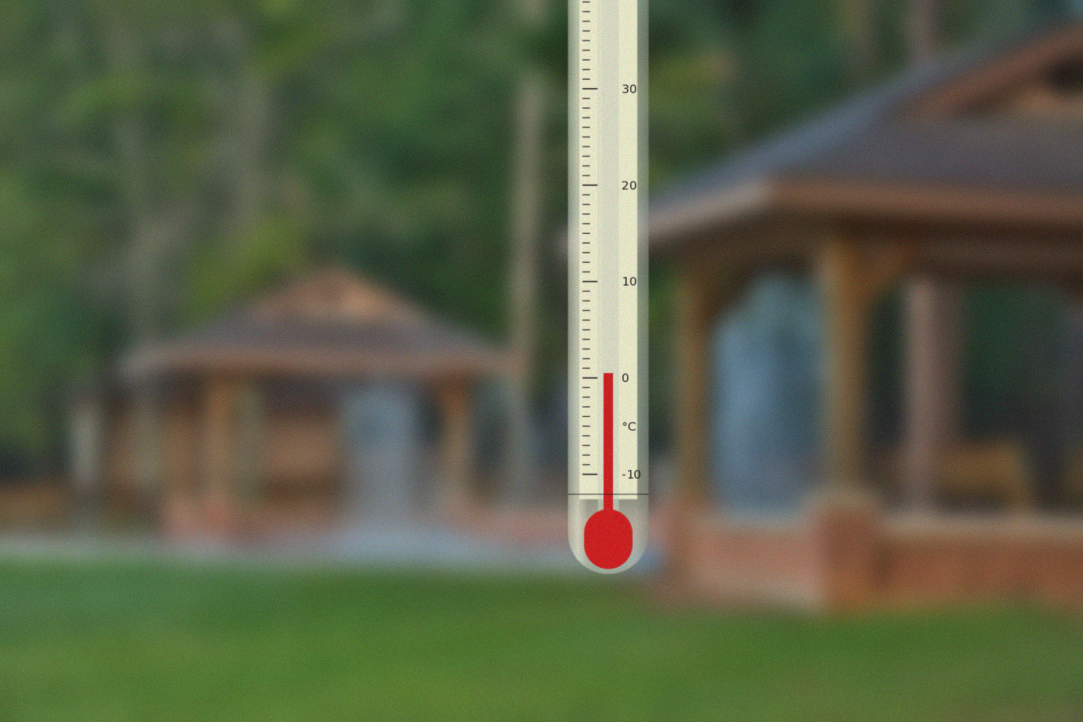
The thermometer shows {"value": 0.5, "unit": "°C"}
